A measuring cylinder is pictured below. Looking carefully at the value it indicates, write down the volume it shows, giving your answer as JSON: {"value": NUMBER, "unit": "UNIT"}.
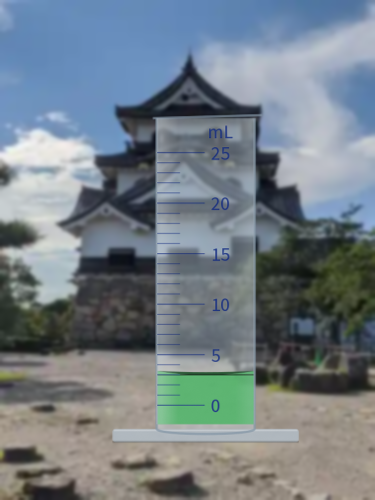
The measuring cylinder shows {"value": 3, "unit": "mL"}
